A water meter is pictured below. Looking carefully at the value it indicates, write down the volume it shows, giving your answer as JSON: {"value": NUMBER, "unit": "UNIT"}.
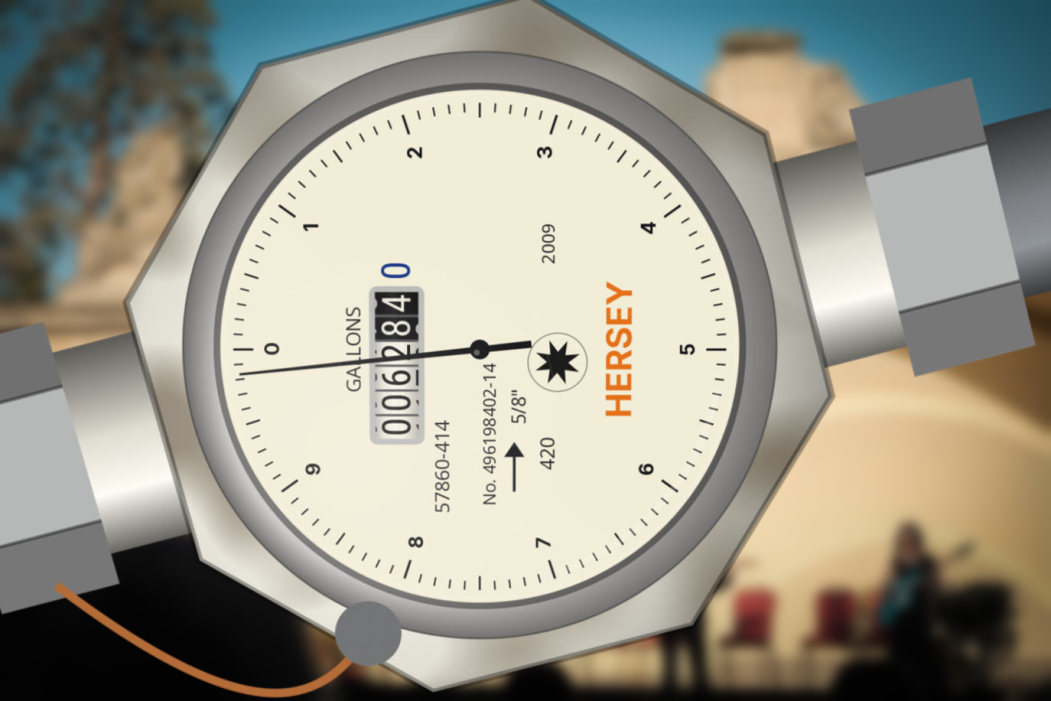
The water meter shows {"value": 62839.8, "unit": "gal"}
